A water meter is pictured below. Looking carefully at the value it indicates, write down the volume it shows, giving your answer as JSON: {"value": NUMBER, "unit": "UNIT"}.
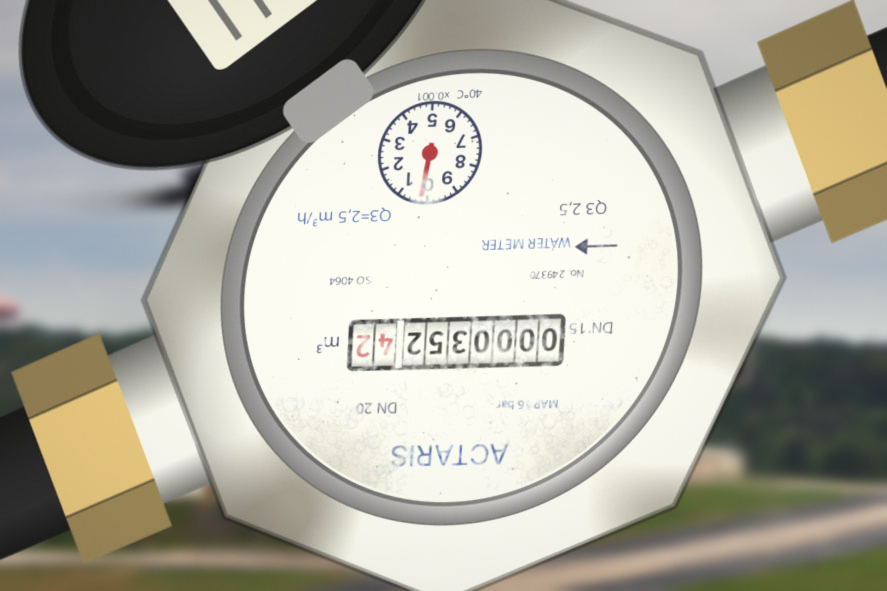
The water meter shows {"value": 352.420, "unit": "m³"}
